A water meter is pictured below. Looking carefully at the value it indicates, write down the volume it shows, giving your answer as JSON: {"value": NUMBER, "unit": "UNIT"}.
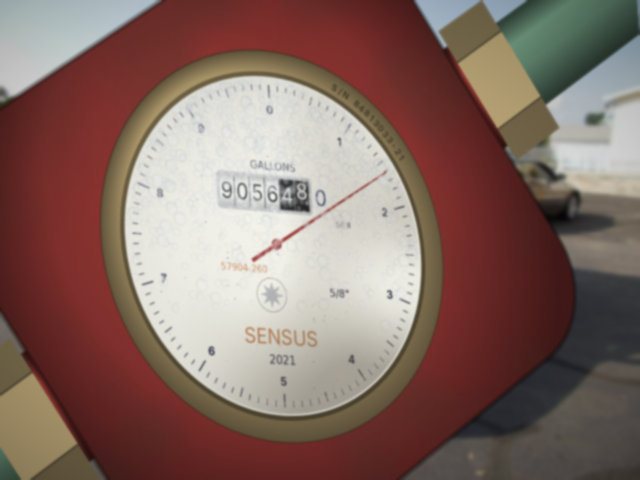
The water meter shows {"value": 9056481.6, "unit": "gal"}
